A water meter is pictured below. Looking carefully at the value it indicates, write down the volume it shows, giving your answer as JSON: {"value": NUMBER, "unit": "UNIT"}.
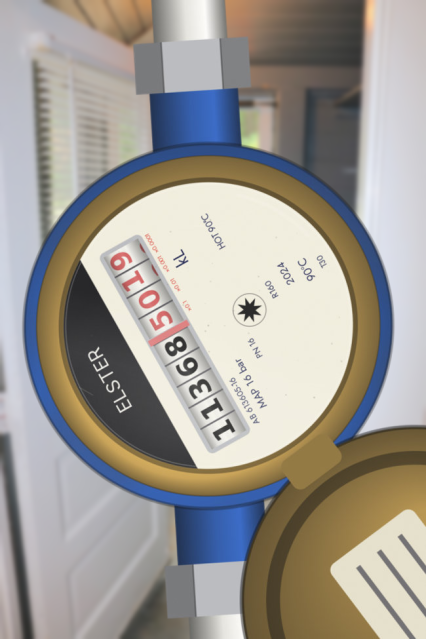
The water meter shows {"value": 11368.5019, "unit": "kL"}
